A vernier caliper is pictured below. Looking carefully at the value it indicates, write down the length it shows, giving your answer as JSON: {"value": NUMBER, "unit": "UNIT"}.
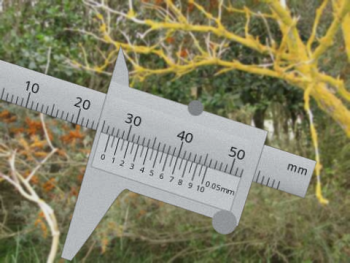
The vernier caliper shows {"value": 26.6, "unit": "mm"}
